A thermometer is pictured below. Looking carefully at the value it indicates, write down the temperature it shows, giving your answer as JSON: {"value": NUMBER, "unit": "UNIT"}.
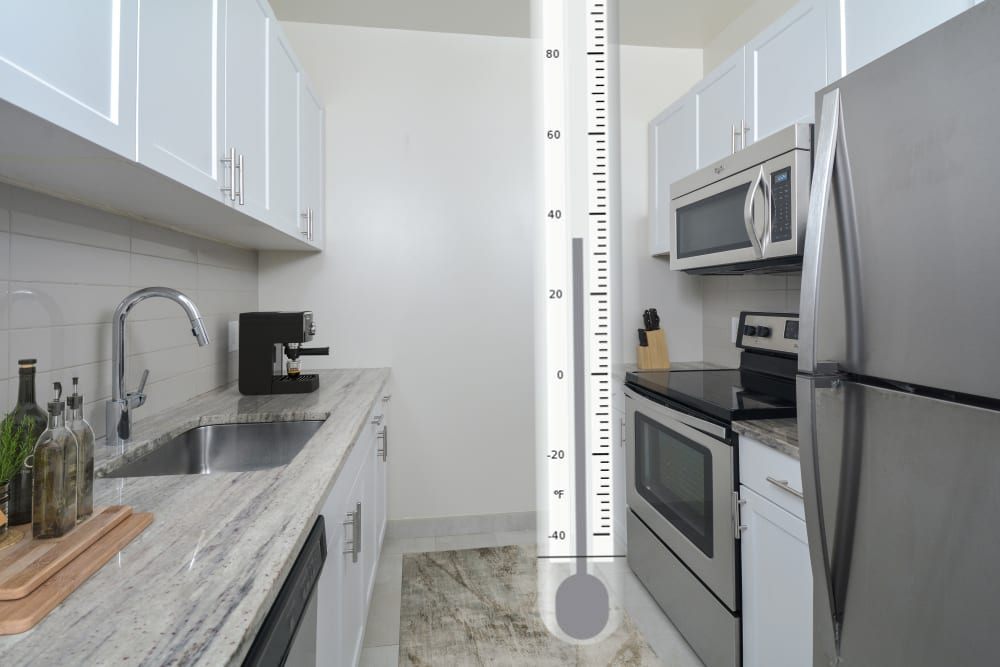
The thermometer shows {"value": 34, "unit": "°F"}
